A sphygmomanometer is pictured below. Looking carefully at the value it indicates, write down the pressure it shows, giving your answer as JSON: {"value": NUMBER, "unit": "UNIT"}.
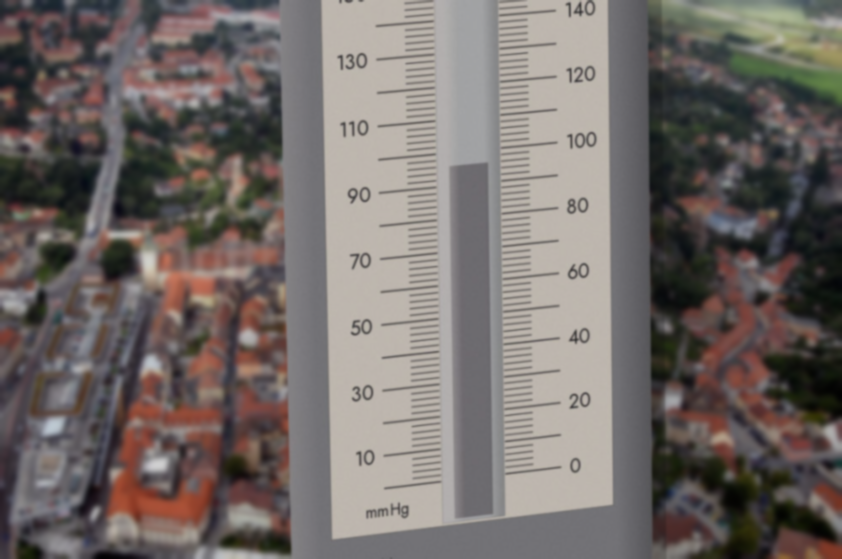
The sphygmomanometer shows {"value": 96, "unit": "mmHg"}
